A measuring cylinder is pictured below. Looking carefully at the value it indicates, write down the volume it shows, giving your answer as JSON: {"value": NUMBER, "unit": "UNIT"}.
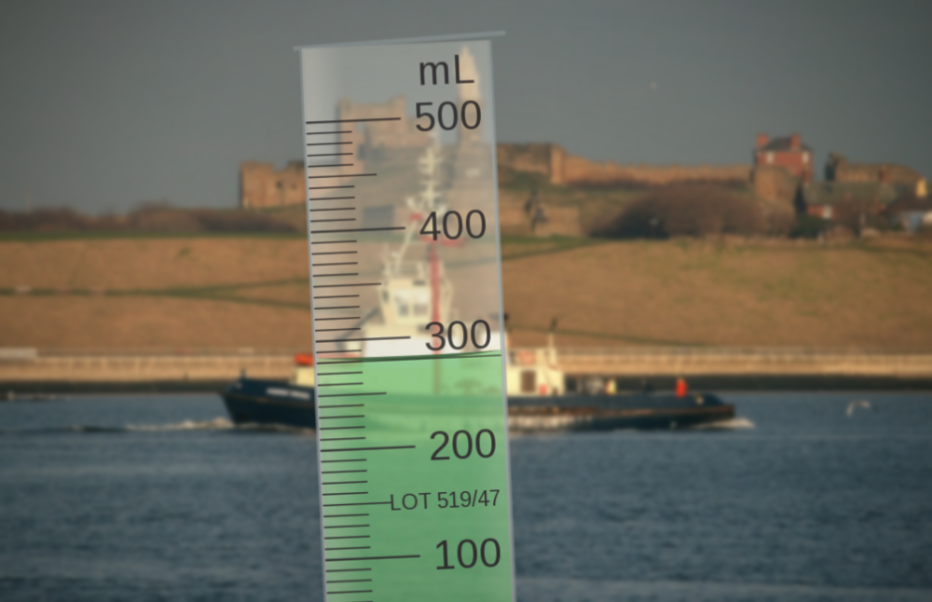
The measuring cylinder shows {"value": 280, "unit": "mL"}
